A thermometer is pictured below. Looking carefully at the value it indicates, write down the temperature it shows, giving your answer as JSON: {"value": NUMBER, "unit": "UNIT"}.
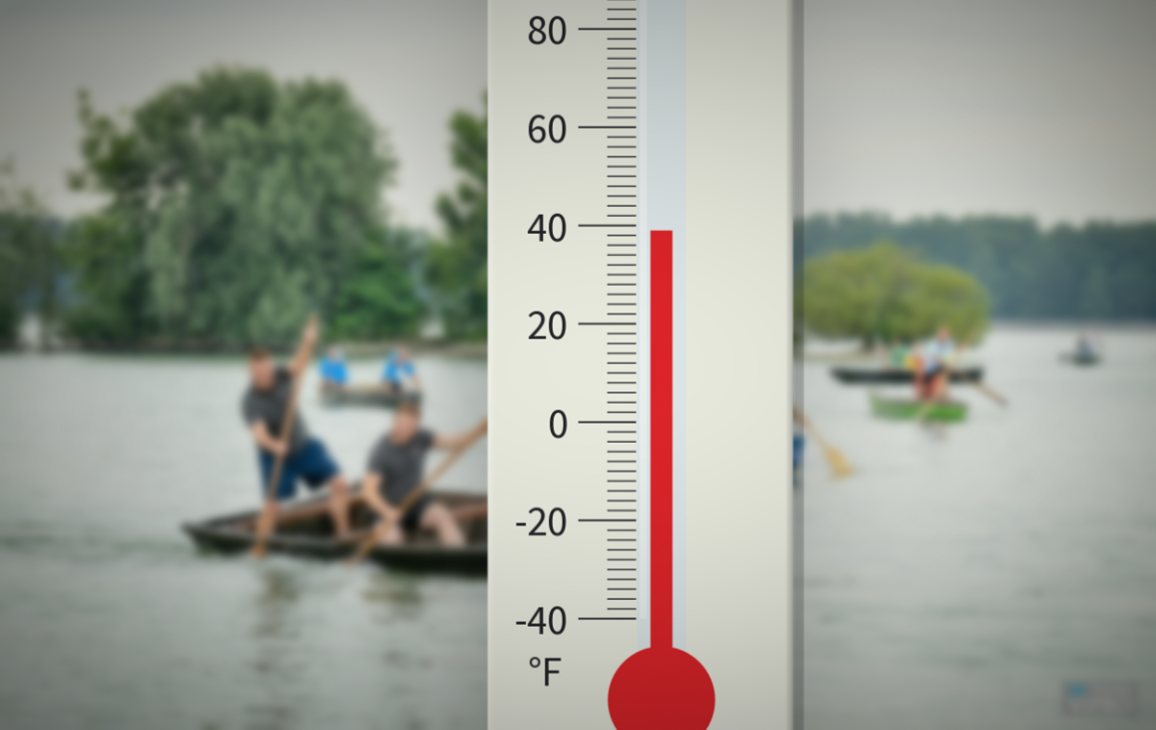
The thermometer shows {"value": 39, "unit": "°F"}
